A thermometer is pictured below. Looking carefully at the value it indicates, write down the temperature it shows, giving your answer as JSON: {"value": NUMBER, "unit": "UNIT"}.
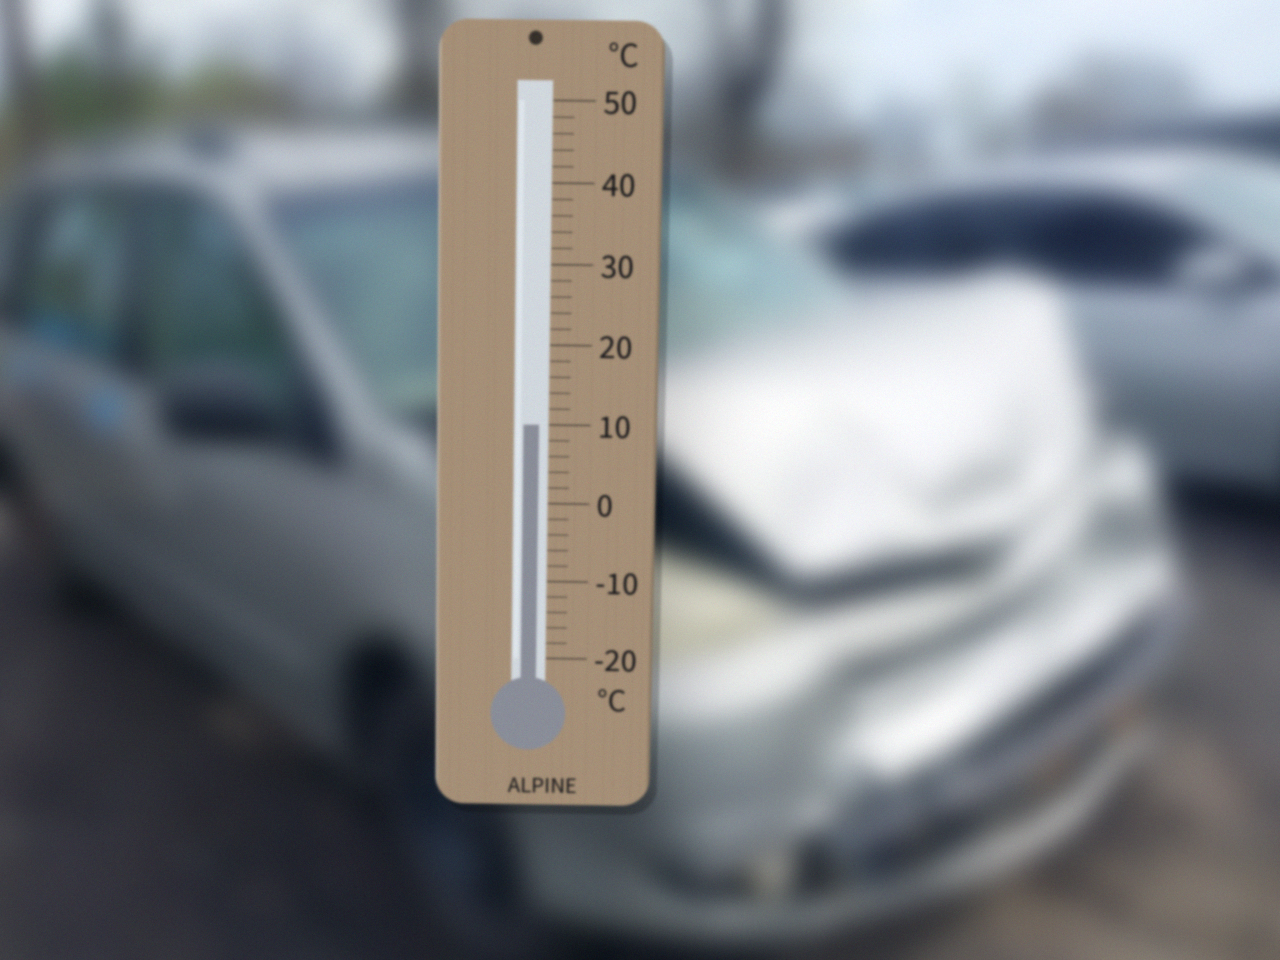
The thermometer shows {"value": 10, "unit": "°C"}
